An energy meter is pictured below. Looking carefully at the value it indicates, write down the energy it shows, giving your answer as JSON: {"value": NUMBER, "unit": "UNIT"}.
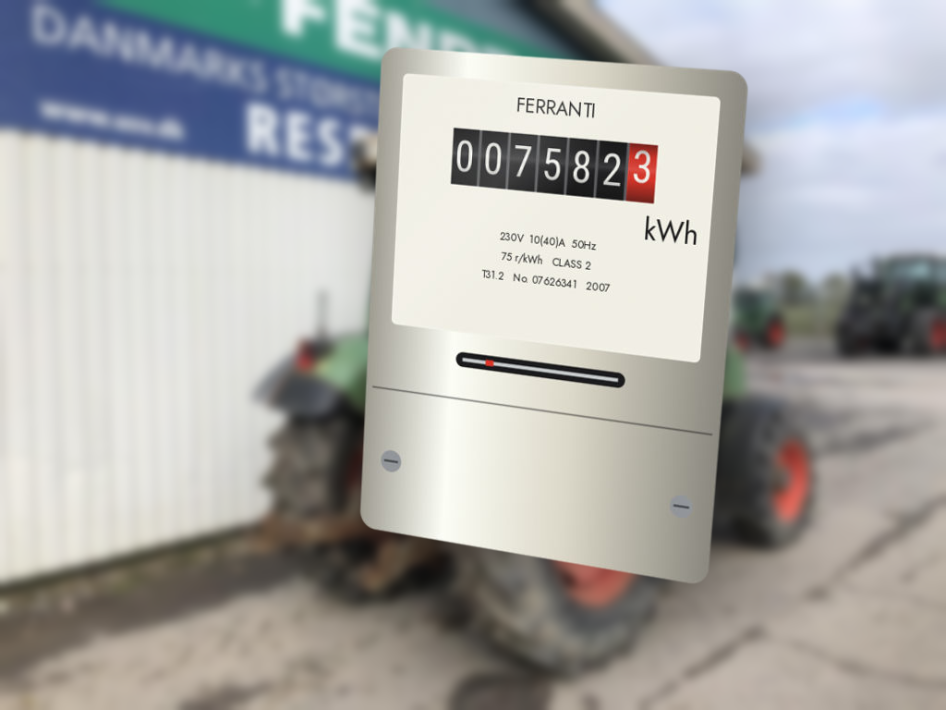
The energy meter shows {"value": 7582.3, "unit": "kWh"}
